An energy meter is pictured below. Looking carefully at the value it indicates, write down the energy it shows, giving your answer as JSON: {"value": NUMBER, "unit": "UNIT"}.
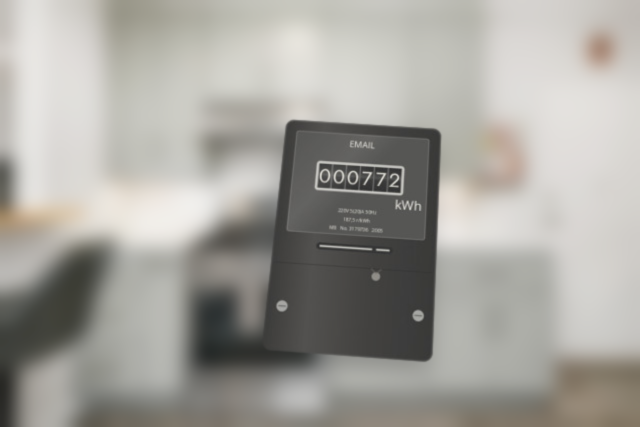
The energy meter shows {"value": 772, "unit": "kWh"}
